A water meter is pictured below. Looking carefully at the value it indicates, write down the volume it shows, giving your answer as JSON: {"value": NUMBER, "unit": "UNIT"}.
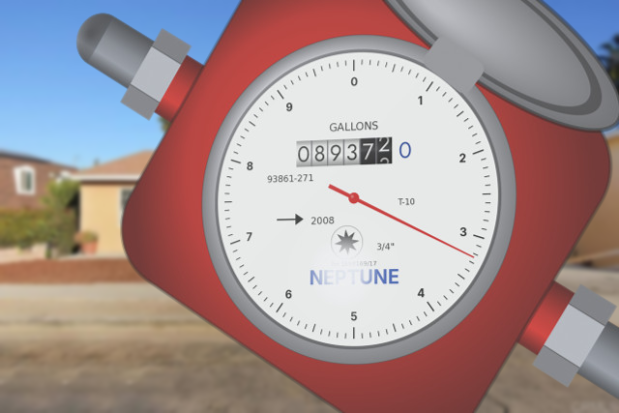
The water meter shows {"value": 893723.2, "unit": "gal"}
